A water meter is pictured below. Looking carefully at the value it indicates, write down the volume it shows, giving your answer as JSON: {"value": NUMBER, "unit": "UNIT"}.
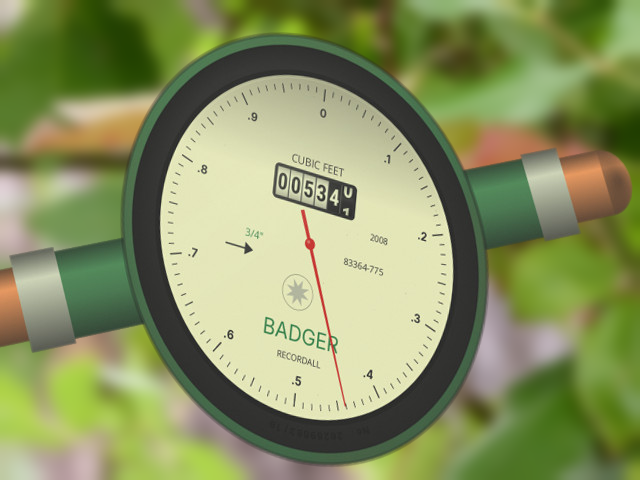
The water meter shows {"value": 5340.44, "unit": "ft³"}
